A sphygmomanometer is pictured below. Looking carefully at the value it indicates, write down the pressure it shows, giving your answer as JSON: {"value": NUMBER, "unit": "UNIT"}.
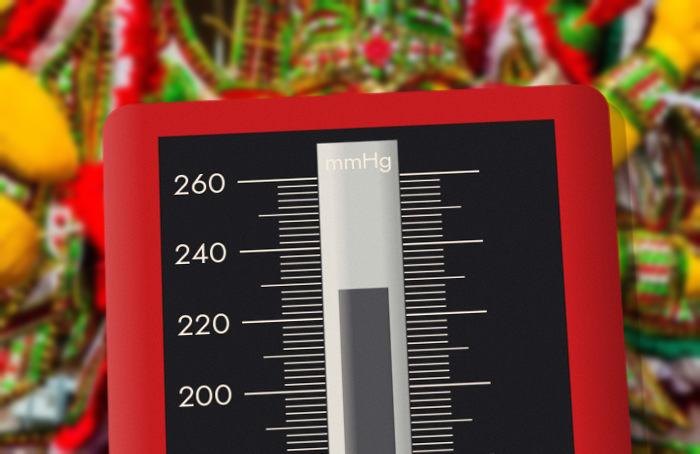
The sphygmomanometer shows {"value": 228, "unit": "mmHg"}
